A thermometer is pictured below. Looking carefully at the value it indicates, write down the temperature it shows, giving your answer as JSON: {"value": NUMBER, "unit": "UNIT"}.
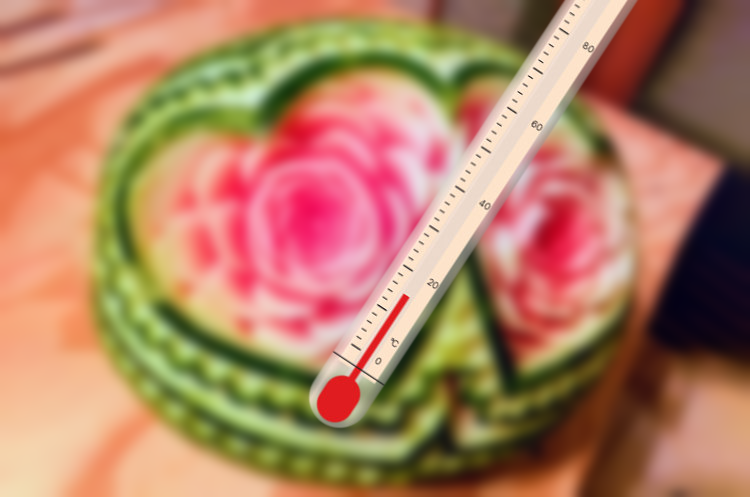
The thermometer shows {"value": 15, "unit": "°C"}
